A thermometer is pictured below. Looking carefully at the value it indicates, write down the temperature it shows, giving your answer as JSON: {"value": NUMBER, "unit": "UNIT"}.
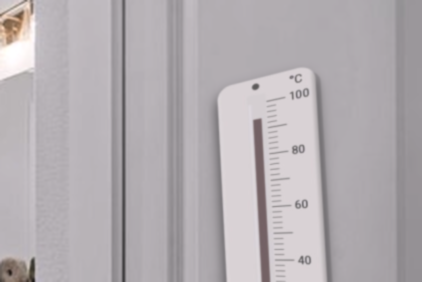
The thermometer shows {"value": 94, "unit": "°C"}
